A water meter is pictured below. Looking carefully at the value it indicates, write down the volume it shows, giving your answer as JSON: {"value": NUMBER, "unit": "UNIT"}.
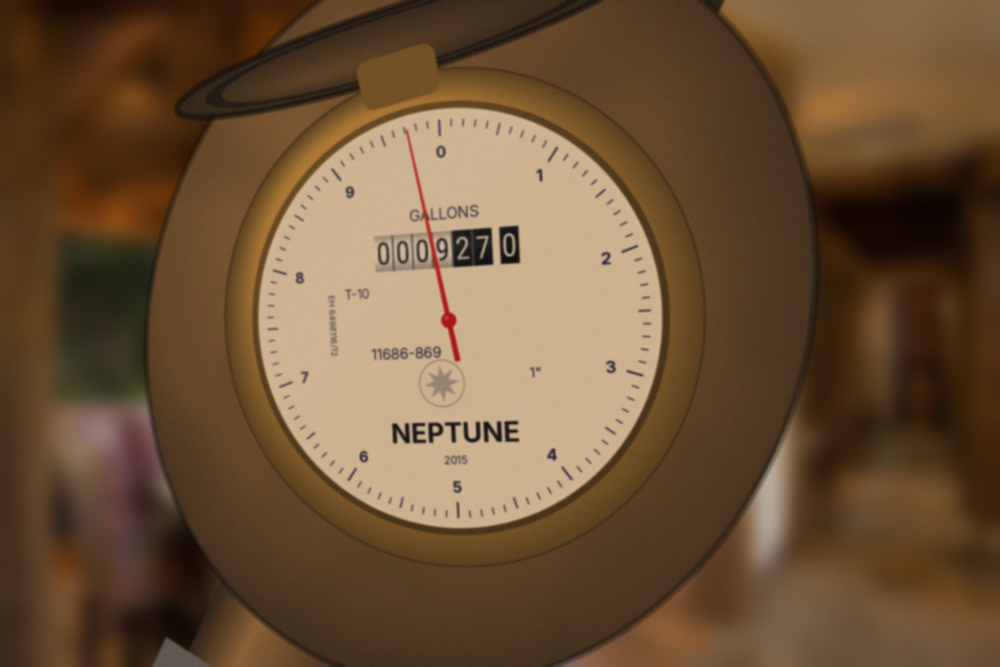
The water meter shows {"value": 9269.7, "unit": "gal"}
